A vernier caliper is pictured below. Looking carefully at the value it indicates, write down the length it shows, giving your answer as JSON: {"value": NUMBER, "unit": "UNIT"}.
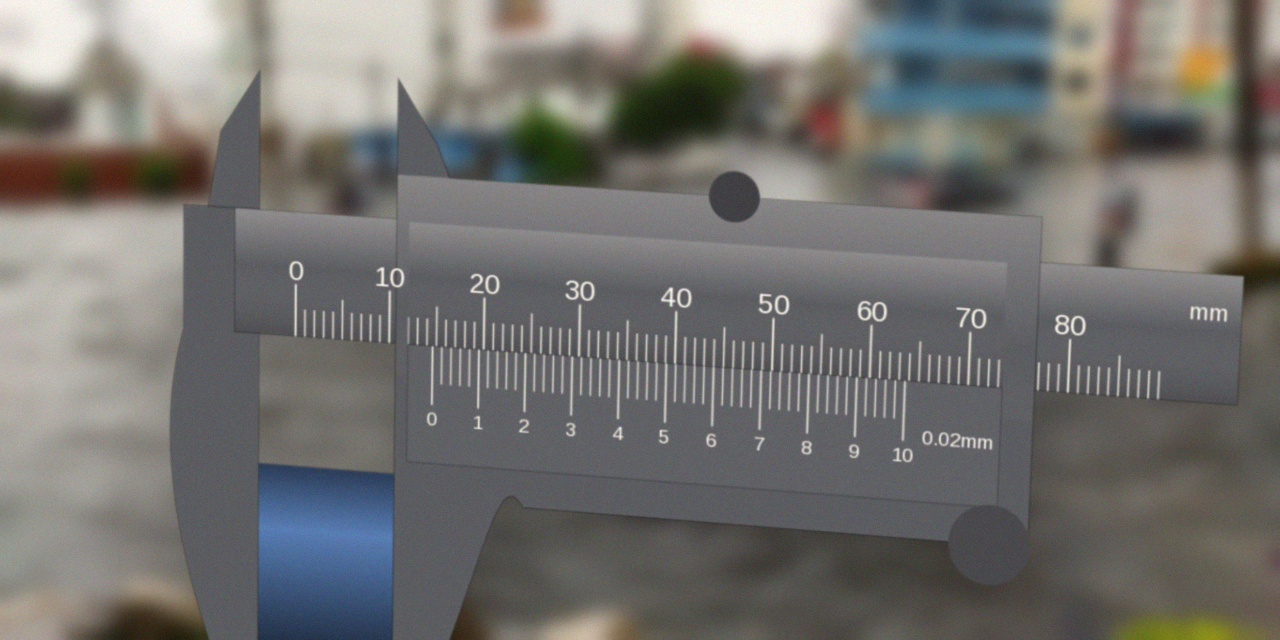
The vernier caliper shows {"value": 14.6, "unit": "mm"}
